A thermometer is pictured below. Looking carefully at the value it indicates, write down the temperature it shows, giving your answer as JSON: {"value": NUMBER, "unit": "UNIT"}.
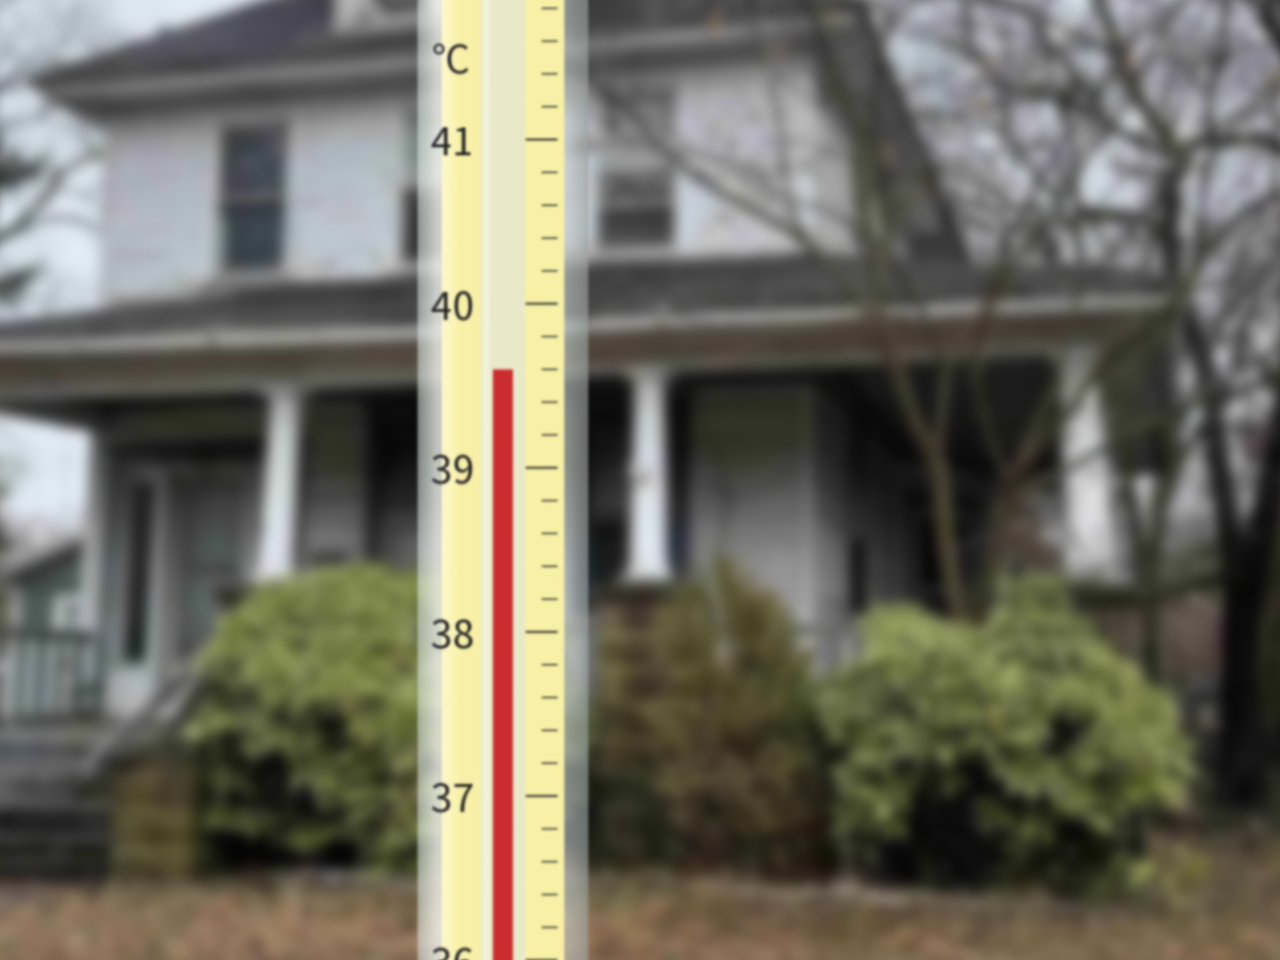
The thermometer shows {"value": 39.6, "unit": "°C"}
